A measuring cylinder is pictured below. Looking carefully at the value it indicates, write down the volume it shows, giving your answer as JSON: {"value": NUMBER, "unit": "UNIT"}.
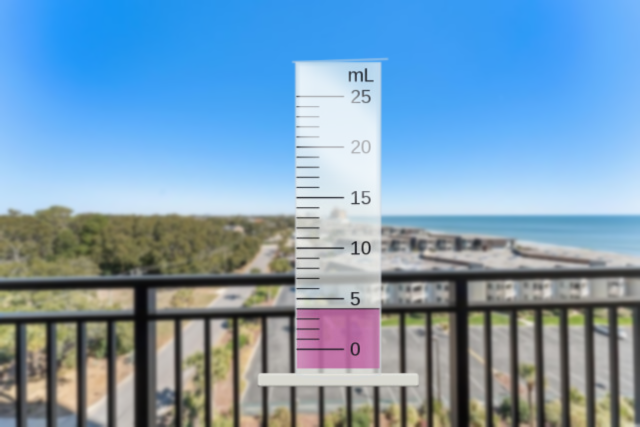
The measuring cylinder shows {"value": 4, "unit": "mL"}
